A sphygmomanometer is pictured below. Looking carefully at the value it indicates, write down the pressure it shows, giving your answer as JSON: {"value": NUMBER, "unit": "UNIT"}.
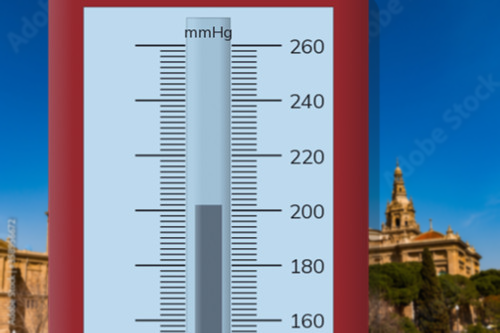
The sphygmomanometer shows {"value": 202, "unit": "mmHg"}
